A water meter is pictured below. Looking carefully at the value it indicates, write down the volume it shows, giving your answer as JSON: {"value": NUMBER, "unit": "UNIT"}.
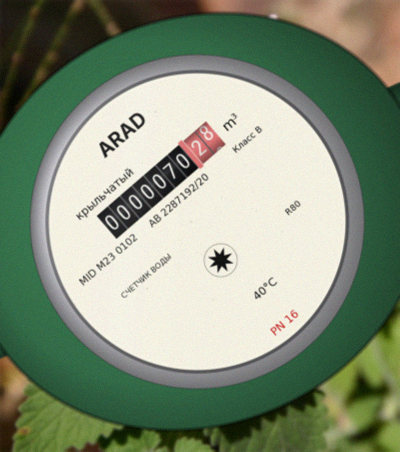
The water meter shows {"value": 70.28, "unit": "m³"}
